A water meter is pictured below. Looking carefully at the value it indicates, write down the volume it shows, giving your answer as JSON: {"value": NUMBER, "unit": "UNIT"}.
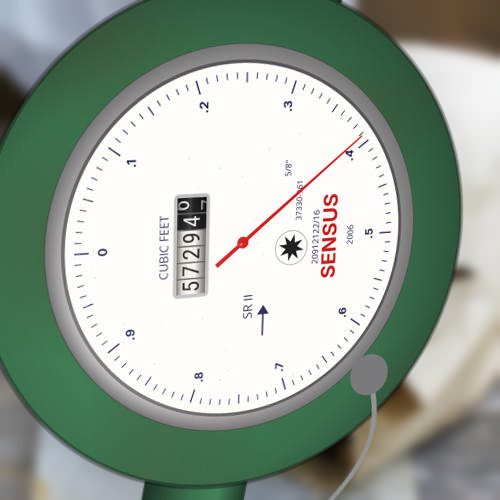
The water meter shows {"value": 572946.39, "unit": "ft³"}
